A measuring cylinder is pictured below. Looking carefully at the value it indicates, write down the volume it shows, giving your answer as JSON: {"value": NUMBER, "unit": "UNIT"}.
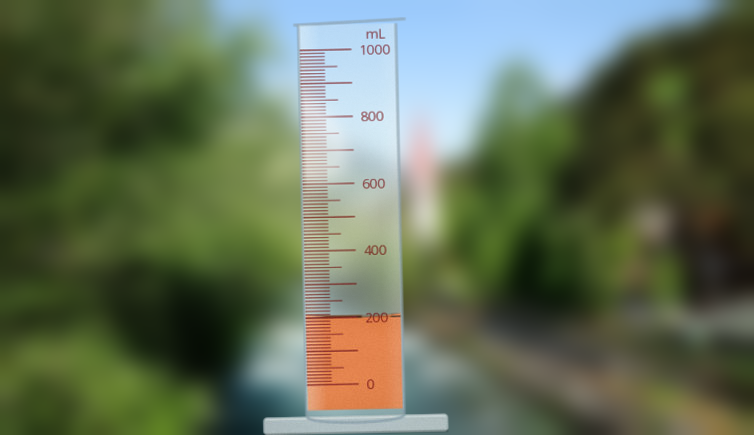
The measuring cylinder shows {"value": 200, "unit": "mL"}
